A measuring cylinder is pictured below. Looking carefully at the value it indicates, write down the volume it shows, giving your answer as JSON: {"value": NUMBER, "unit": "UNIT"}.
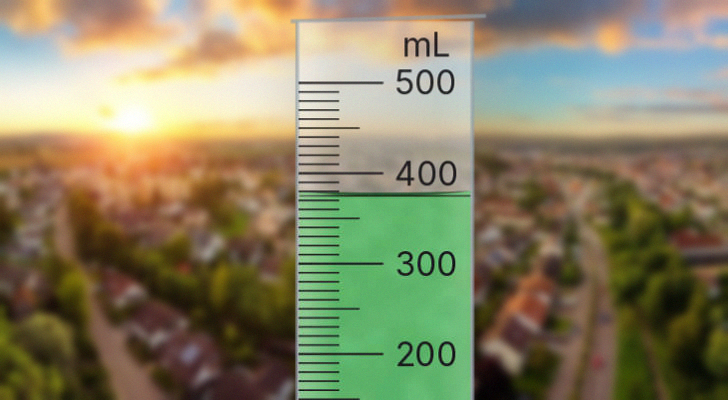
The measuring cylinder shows {"value": 375, "unit": "mL"}
